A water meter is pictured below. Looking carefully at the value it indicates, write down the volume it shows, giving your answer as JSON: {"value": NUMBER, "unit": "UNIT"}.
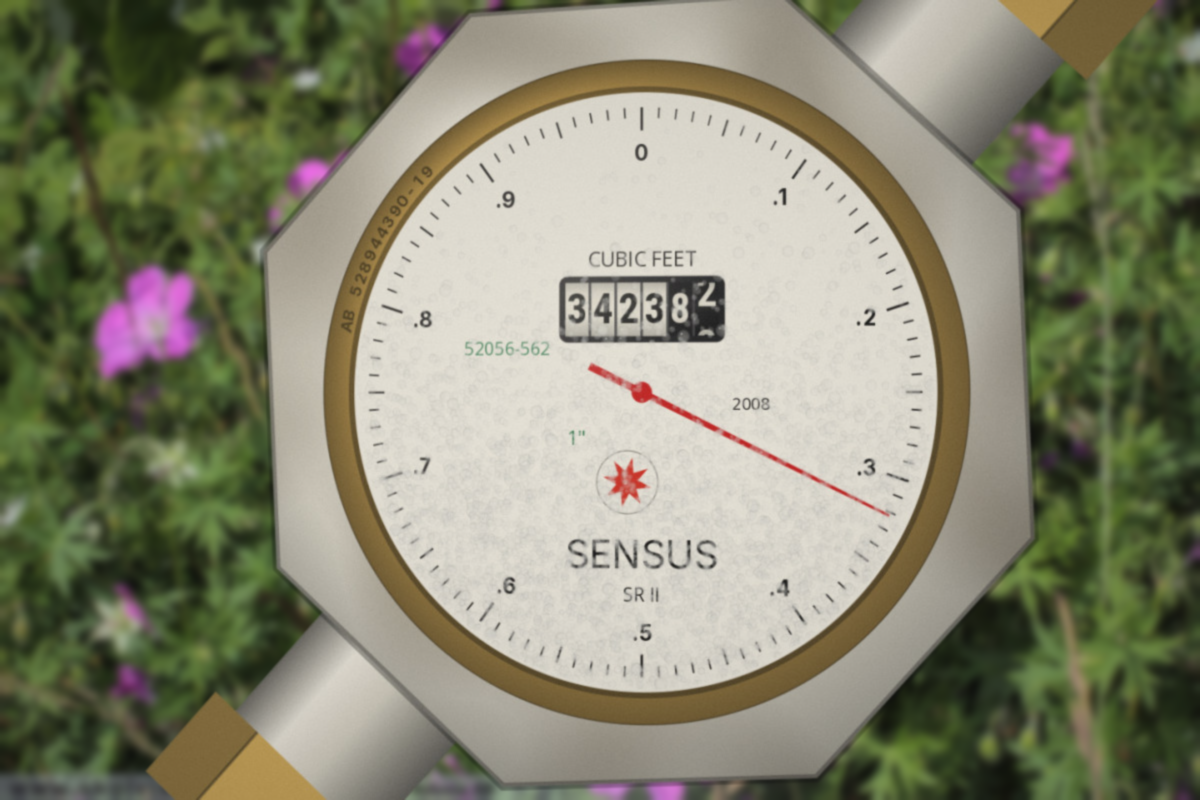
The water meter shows {"value": 342382.32, "unit": "ft³"}
